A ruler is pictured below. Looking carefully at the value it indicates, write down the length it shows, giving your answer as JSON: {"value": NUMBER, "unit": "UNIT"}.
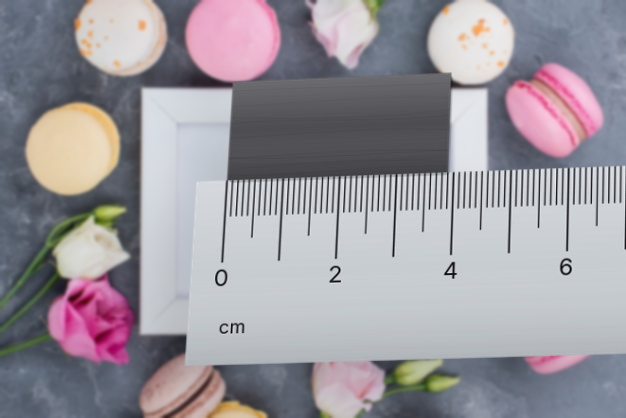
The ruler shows {"value": 3.9, "unit": "cm"}
